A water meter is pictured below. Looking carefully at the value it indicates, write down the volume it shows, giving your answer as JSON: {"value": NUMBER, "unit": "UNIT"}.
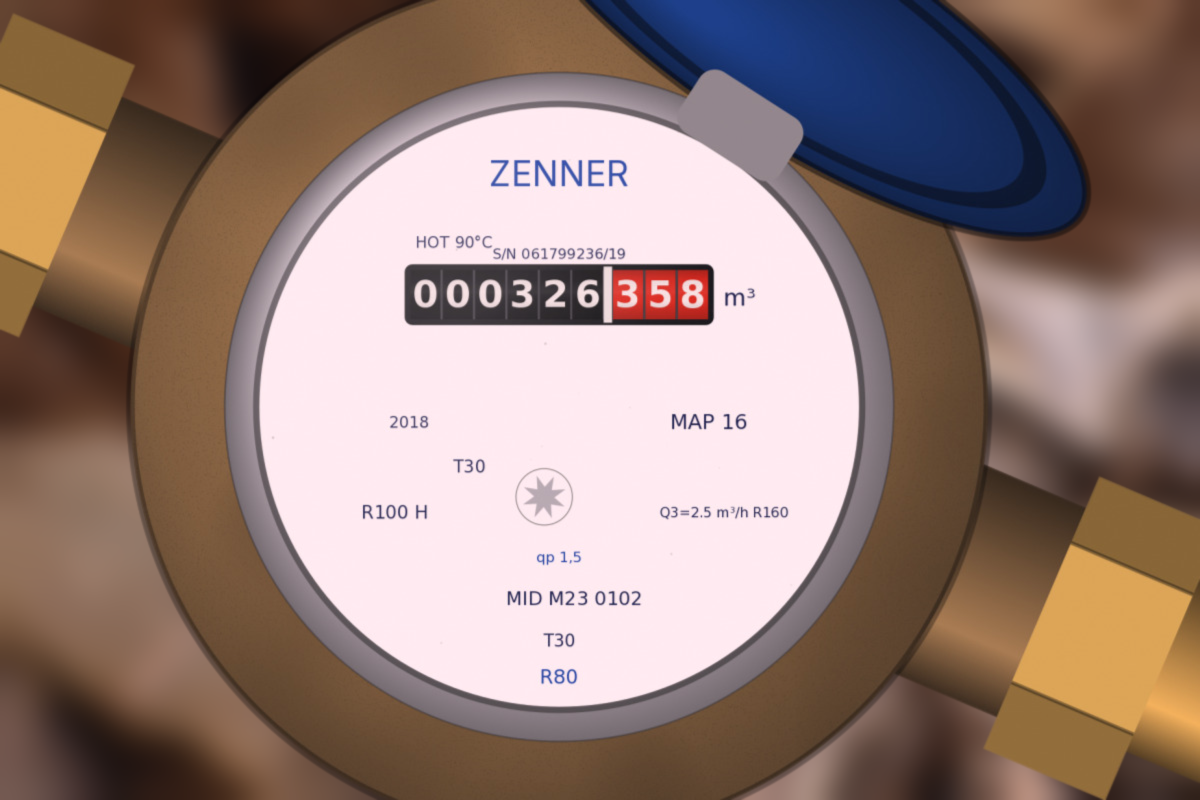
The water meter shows {"value": 326.358, "unit": "m³"}
